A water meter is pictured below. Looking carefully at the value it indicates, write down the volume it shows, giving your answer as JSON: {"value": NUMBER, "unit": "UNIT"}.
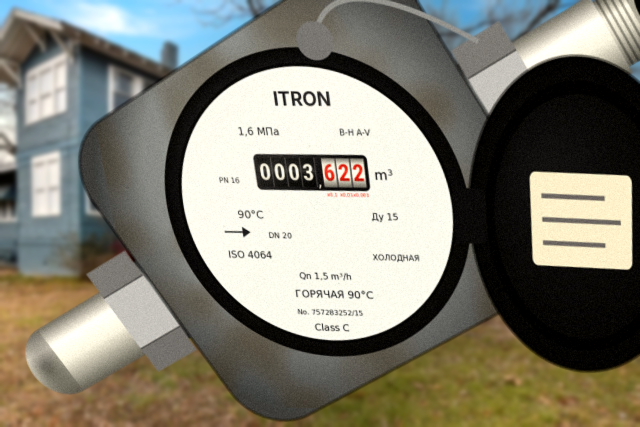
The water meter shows {"value": 3.622, "unit": "m³"}
